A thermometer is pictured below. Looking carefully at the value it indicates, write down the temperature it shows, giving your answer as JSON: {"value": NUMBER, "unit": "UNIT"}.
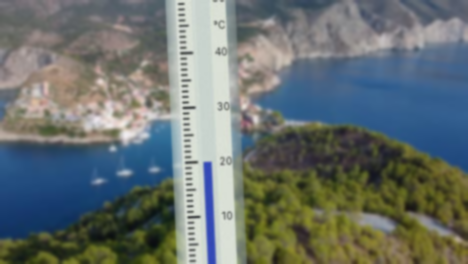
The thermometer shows {"value": 20, "unit": "°C"}
